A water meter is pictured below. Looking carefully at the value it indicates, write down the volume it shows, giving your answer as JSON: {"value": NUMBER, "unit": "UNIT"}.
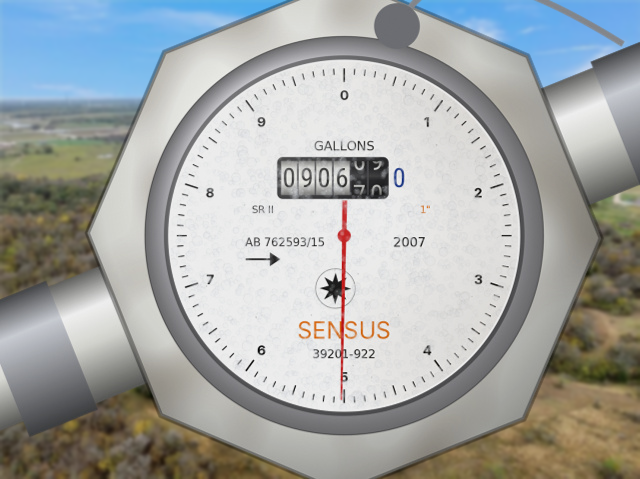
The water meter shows {"value": 906695.0, "unit": "gal"}
